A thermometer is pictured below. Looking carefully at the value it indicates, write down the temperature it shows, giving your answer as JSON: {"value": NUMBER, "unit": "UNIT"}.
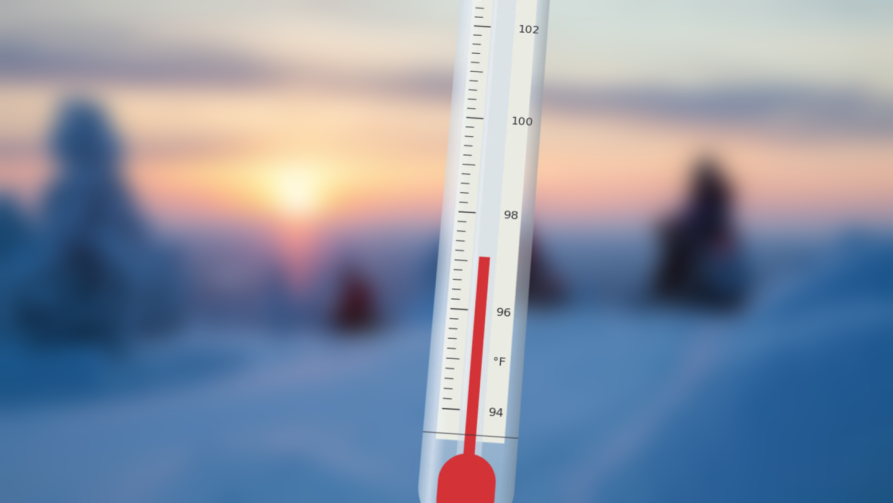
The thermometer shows {"value": 97.1, "unit": "°F"}
